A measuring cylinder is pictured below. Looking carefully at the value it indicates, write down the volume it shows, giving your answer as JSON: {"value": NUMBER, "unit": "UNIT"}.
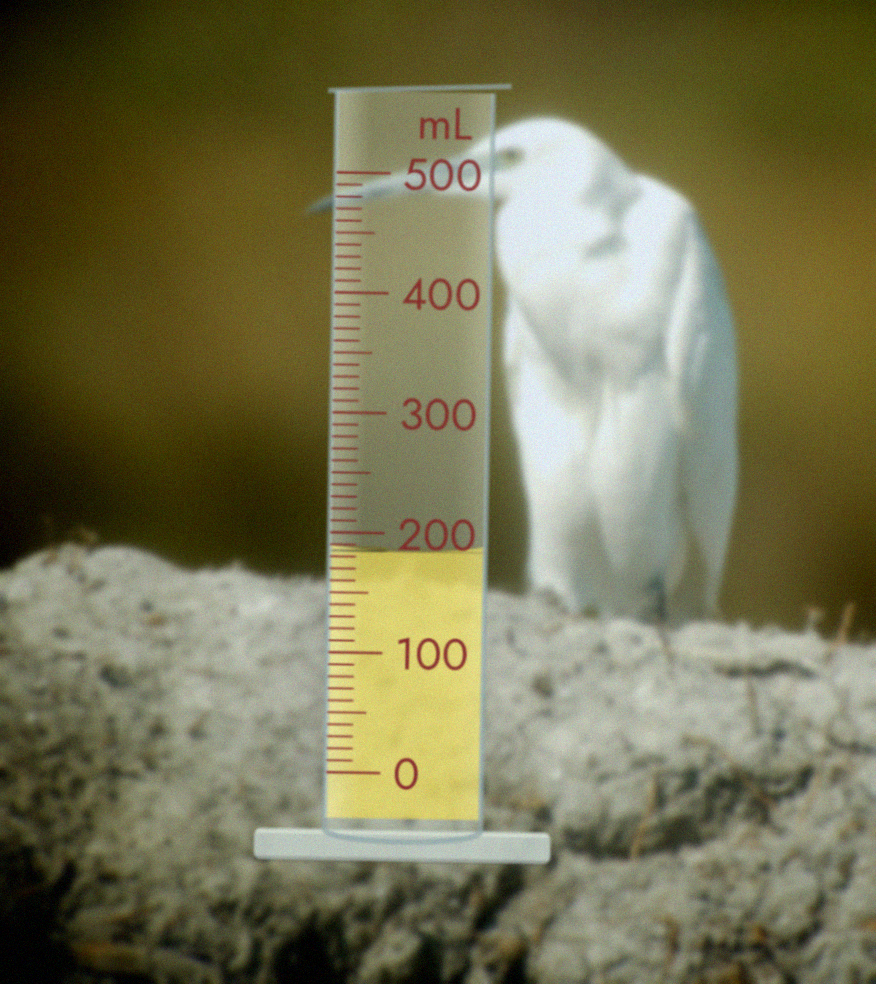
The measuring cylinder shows {"value": 185, "unit": "mL"}
